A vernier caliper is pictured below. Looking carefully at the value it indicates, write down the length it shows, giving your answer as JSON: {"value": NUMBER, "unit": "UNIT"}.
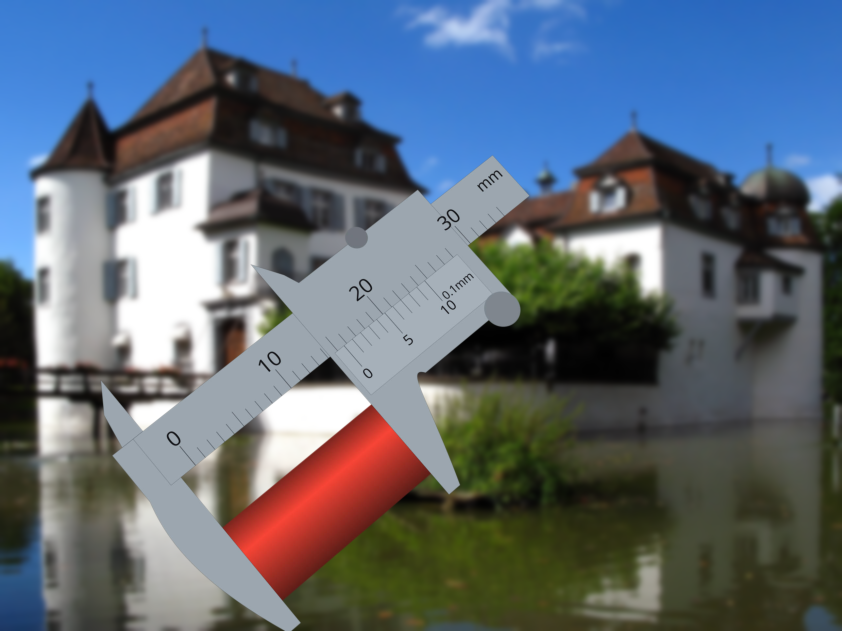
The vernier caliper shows {"value": 15.7, "unit": "mm"}
